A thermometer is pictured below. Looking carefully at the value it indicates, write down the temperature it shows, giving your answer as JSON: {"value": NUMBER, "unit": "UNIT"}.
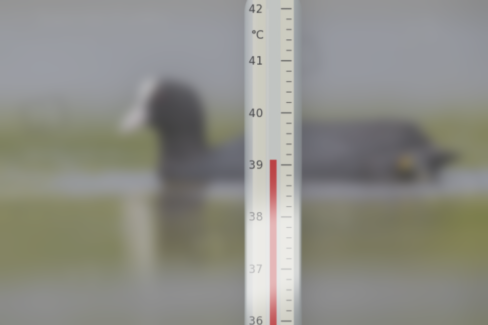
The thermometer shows {"value": 39.1, "unit": "°C"}
